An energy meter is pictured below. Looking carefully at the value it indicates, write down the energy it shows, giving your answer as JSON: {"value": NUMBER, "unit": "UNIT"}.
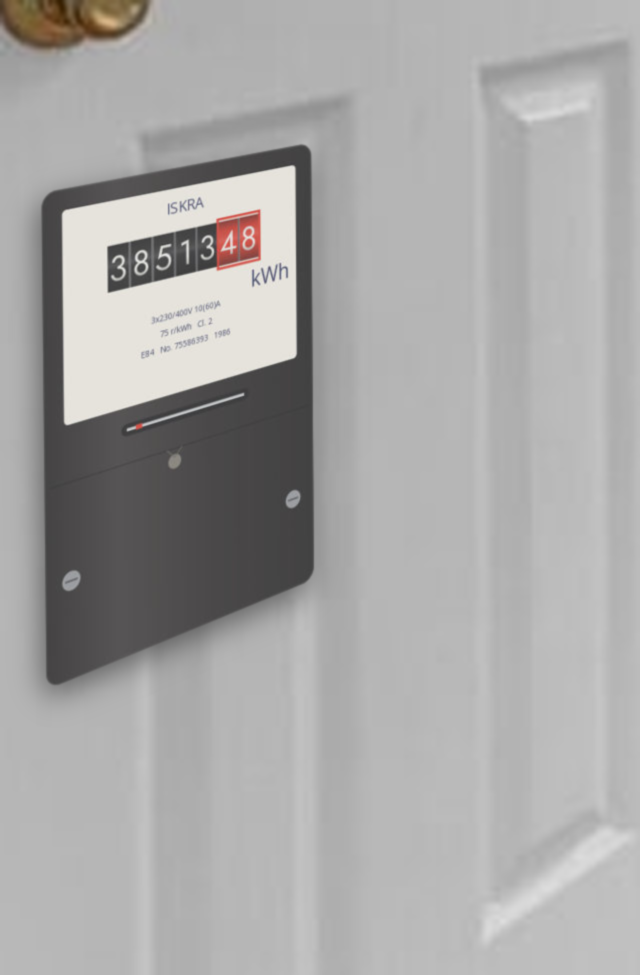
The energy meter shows {"value": 38513.48, "unit": "kWh"}
